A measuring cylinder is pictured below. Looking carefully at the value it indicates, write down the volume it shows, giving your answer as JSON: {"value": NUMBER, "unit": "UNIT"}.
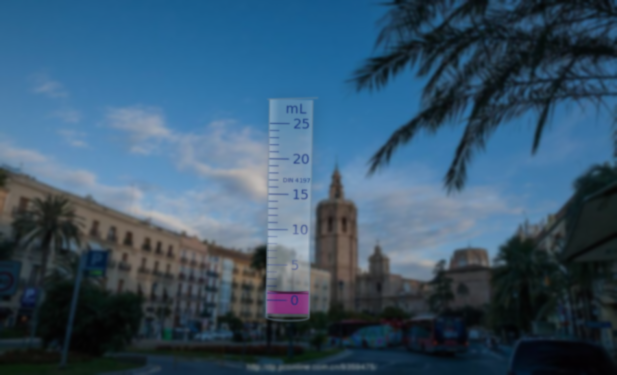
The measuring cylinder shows {"value": 1, "unit": "mL"}
